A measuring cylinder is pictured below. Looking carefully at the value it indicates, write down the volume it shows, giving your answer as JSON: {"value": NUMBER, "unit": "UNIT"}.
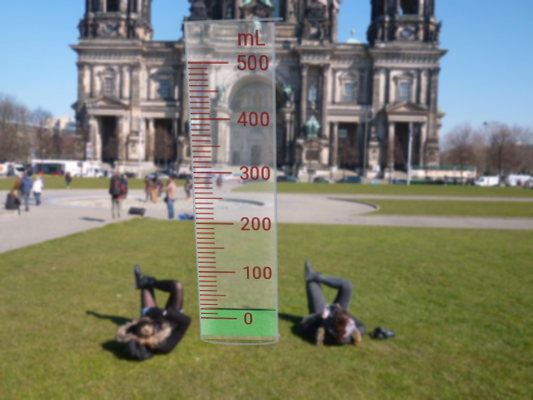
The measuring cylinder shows {"value": 20, "unit": "mL"}
